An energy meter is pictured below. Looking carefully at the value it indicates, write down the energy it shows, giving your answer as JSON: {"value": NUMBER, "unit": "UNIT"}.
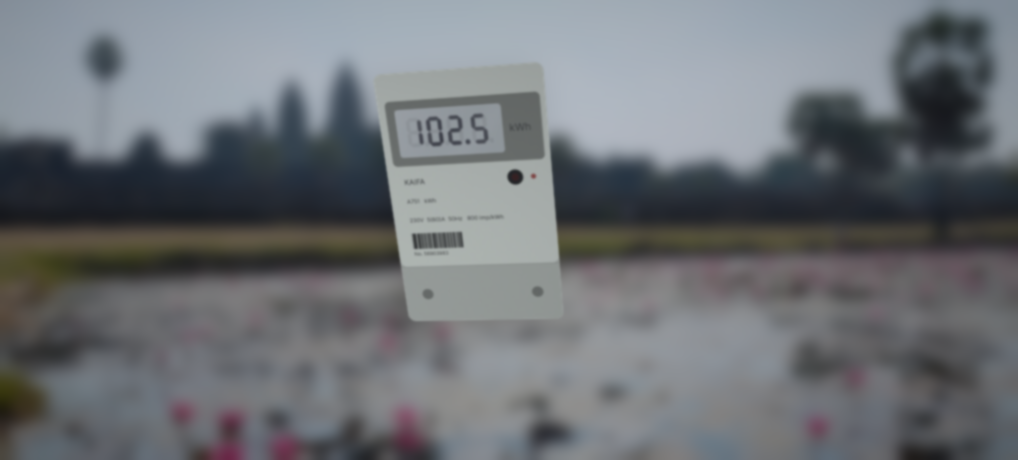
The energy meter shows {"value": 102.5, "unit": "kWh"}
